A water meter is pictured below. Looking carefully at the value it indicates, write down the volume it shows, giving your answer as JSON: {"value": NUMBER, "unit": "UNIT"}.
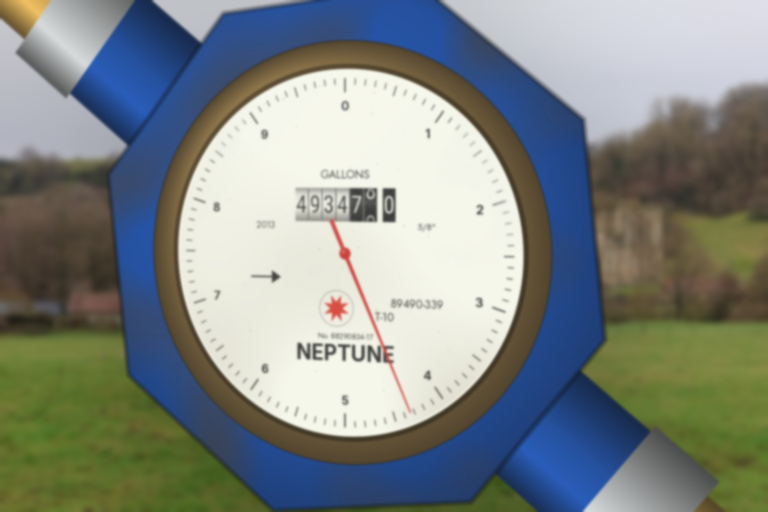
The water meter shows {"value": 4934784.3, "unit": "gal"}
